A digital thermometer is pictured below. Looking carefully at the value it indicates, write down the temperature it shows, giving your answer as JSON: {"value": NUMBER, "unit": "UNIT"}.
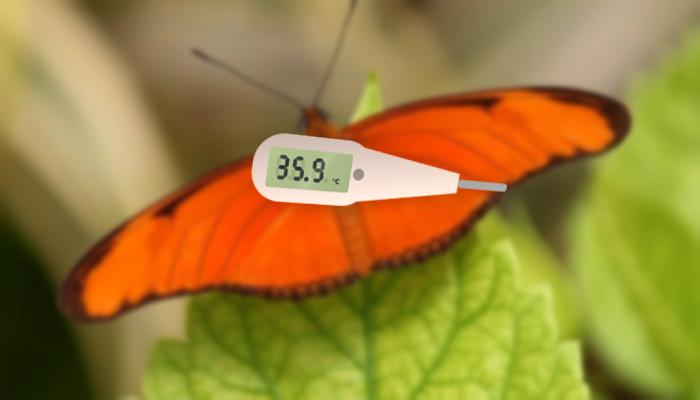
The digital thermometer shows {"value": 35.9, "unit": "°C"}
